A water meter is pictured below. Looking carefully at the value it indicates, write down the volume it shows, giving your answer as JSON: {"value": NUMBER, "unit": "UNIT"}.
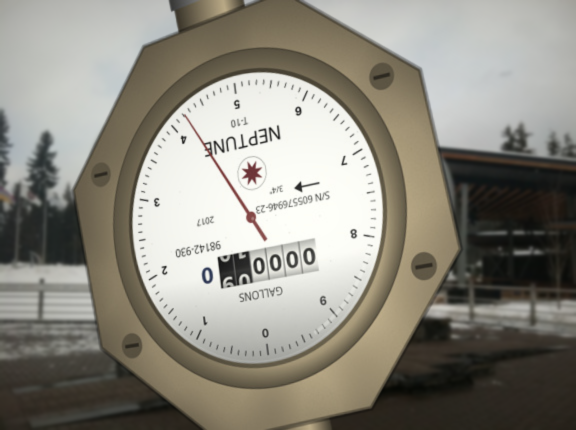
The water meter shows {"value": 94.2, "unit": "gal"}
